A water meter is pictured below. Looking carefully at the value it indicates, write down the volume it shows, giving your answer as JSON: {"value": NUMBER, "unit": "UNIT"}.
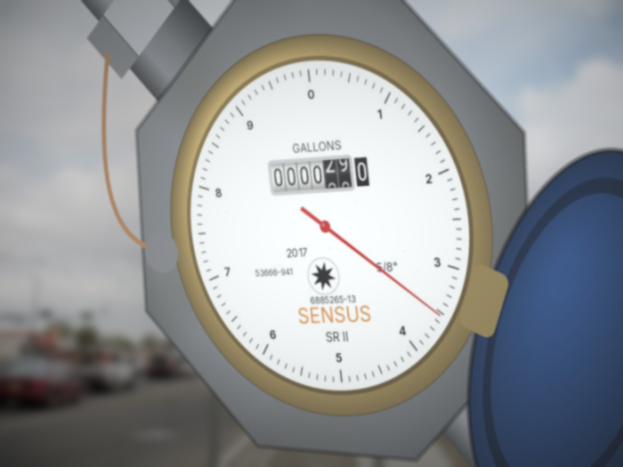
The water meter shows {"value": 293.5, "unit": "gal"}
